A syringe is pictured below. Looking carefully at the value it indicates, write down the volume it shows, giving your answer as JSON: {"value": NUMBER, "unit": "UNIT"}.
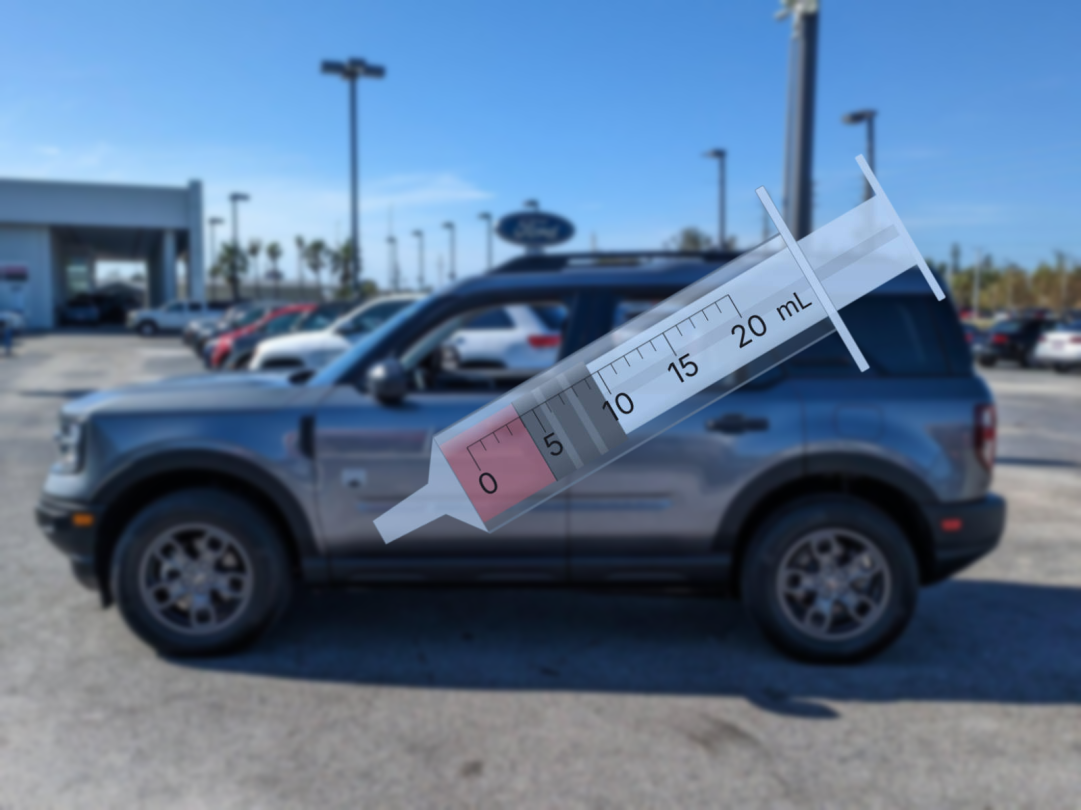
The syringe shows {"value": 4, "unit": "mL"}
